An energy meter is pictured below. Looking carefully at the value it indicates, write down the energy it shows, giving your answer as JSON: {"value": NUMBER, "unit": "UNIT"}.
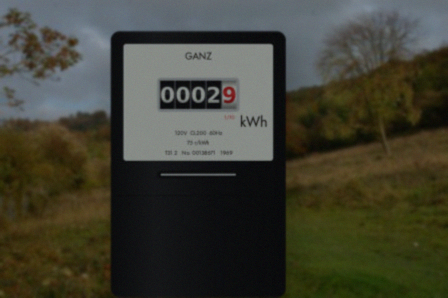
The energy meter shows {"value": 2.9, "unit": "kWh"}
